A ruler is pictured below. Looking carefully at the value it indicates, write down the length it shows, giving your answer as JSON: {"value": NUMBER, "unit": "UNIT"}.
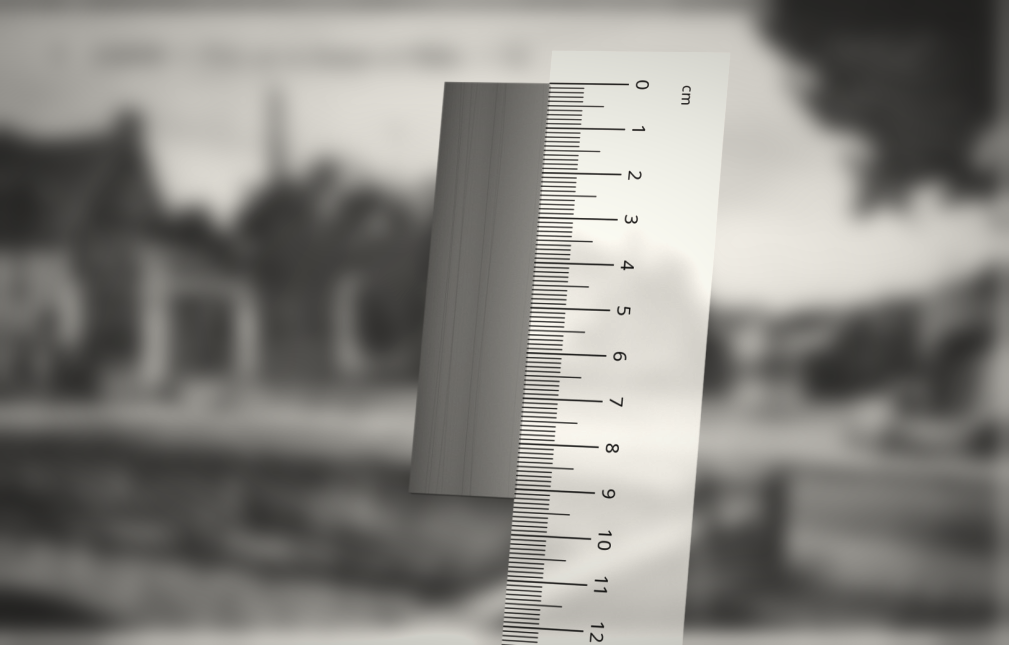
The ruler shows {"value": 9.2, "unit": "cm"}
